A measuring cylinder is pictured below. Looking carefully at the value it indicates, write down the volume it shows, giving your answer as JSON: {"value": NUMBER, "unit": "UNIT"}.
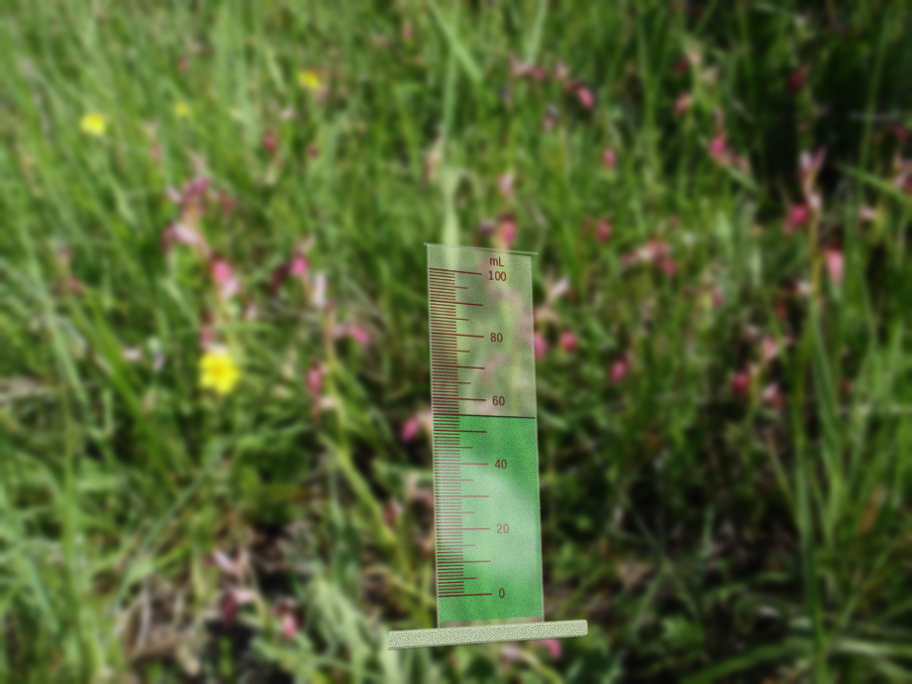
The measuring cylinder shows {"value": 55, "unit": "mL"}
